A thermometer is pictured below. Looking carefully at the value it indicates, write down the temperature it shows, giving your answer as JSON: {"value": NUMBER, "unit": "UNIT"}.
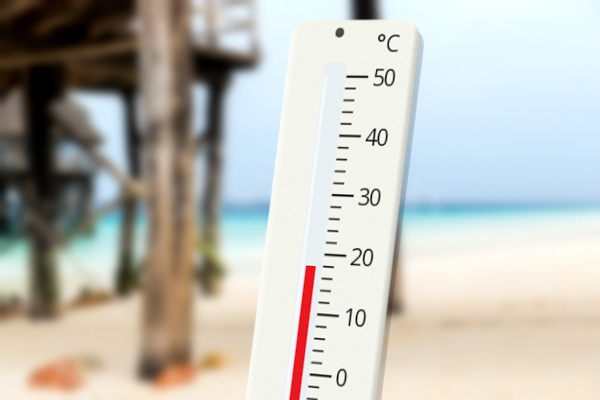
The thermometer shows {"value": 18, "unit": "°C"}
